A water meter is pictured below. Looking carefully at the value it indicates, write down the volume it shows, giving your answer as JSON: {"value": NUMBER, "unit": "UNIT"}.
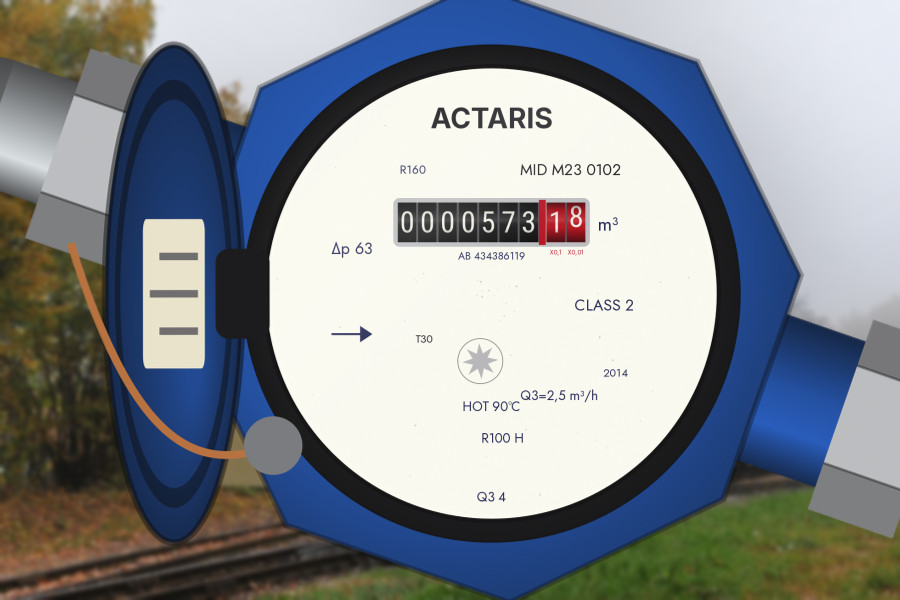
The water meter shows {"value": 573.18, "unit": "m³"}
